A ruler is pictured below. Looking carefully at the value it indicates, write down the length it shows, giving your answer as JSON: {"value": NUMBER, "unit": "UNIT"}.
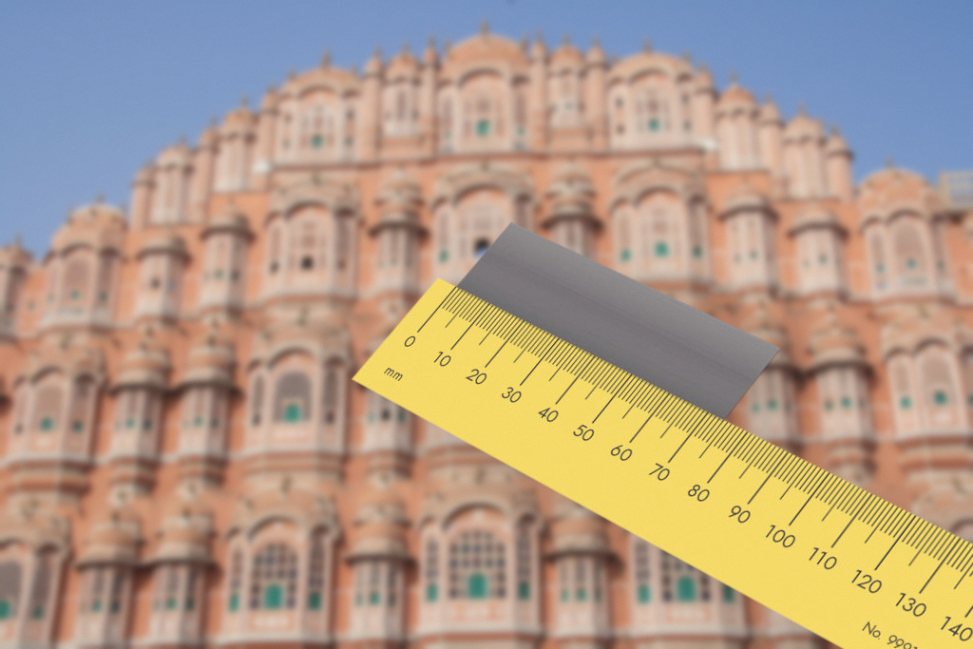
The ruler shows {"value": 74, "unit": "mm"}
